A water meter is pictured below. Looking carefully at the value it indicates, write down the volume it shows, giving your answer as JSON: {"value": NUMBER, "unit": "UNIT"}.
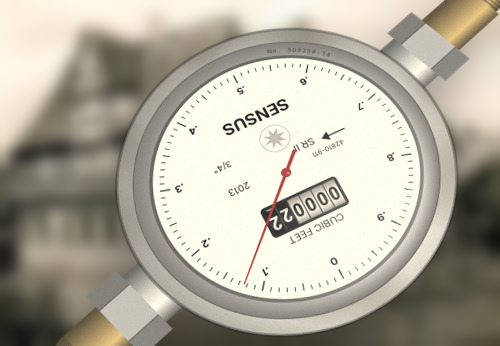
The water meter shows {"value": 22.12, "unit": "ft³"}
